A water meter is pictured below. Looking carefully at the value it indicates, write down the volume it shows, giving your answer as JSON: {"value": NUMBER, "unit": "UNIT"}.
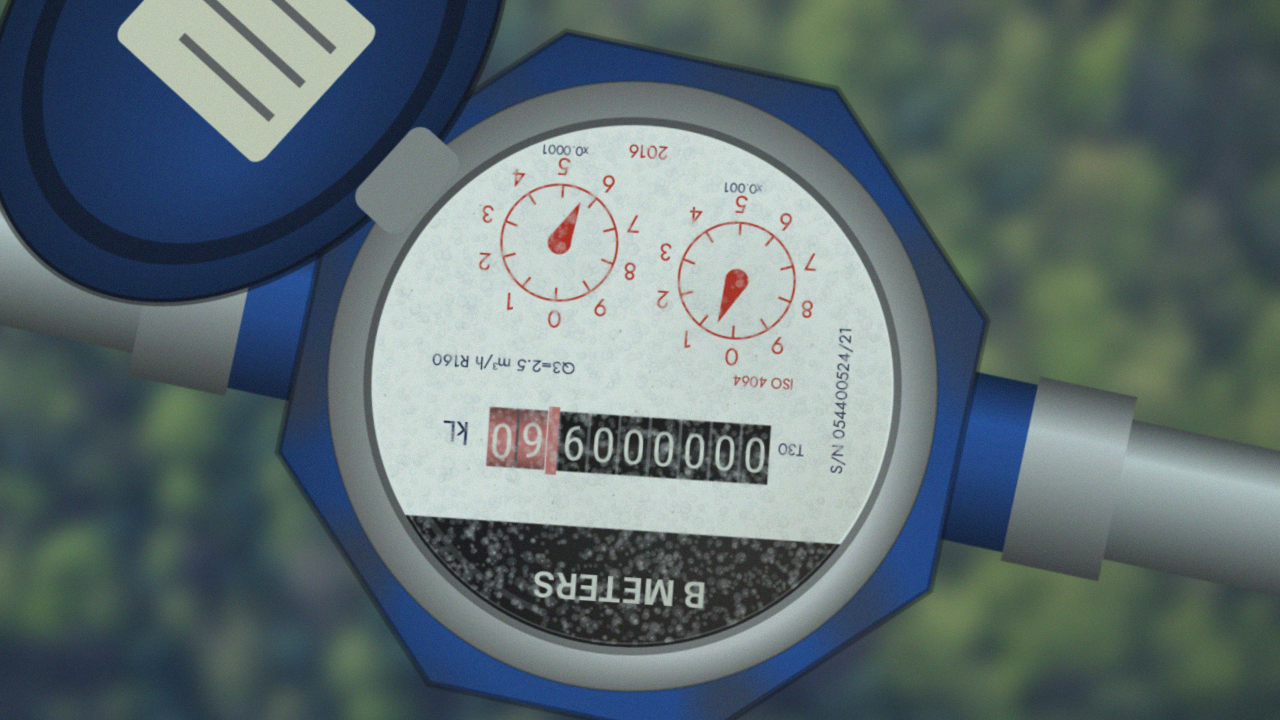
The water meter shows {"value": 9.6005, "unit": "kL"}
